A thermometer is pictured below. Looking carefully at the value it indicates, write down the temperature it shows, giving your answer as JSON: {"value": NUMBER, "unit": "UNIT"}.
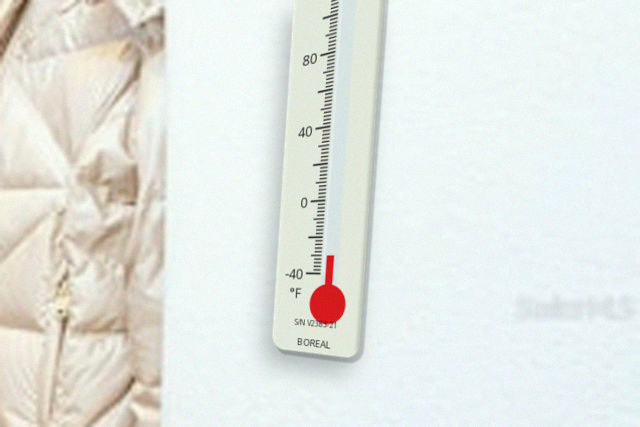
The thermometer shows {"value": -30, "unit": "°F"}
